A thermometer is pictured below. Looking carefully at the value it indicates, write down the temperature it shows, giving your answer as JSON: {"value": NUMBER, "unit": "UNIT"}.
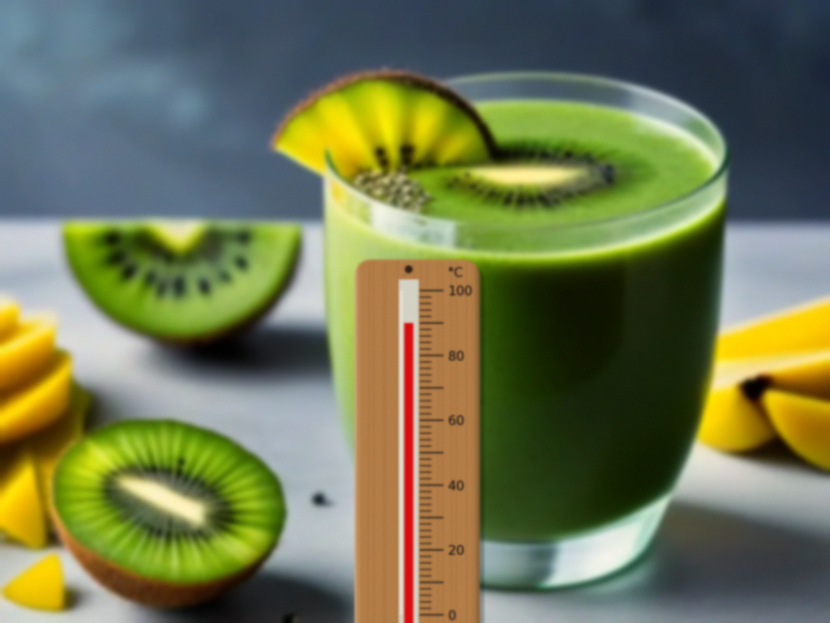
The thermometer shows {"value": 90, "unit": "°C"}
